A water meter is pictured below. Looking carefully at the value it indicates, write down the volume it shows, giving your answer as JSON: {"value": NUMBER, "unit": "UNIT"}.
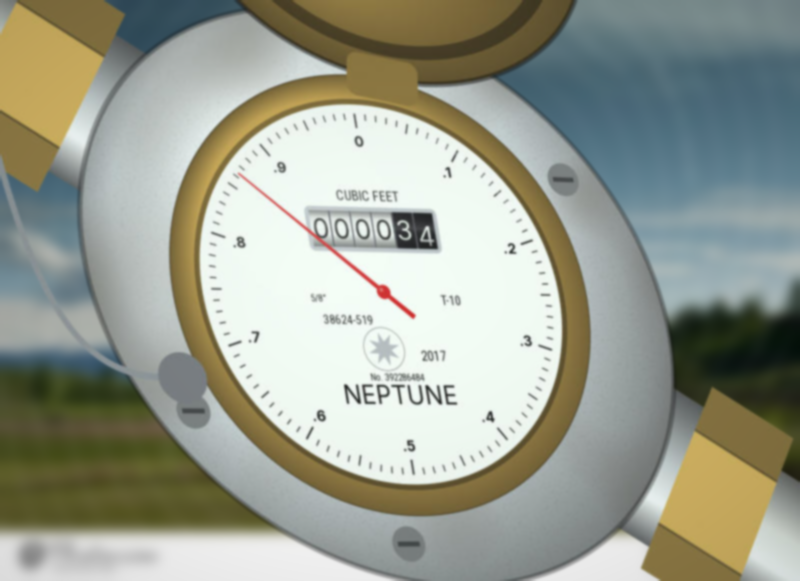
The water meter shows {"value": 33.86, "unit": "ft³"}
